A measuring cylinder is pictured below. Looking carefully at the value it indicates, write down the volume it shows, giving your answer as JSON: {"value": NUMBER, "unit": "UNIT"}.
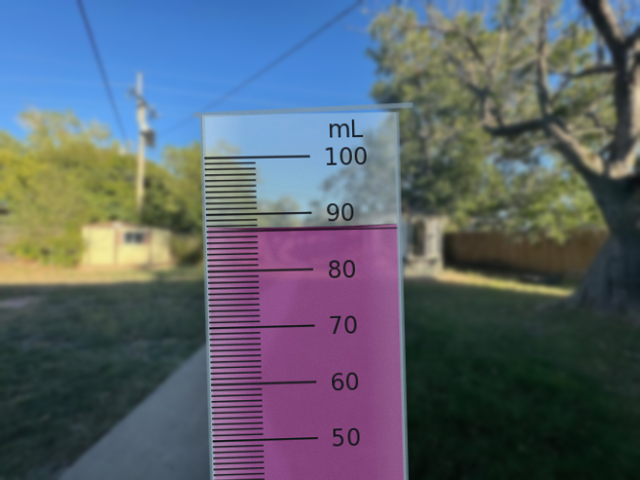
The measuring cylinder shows {"value": 87, "unit": "mL"}
